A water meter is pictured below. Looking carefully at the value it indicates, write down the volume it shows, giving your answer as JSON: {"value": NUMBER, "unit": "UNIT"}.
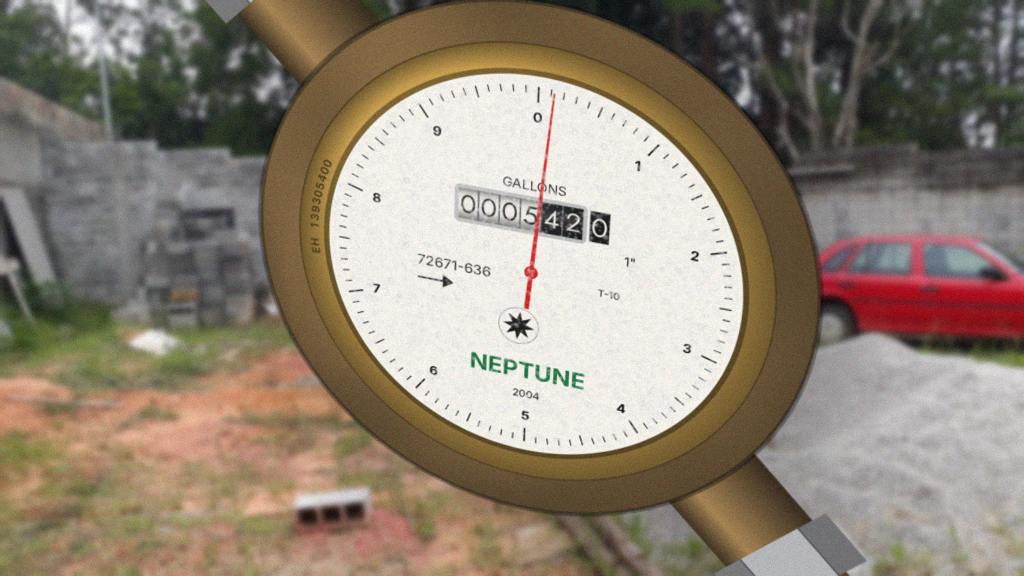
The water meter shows {"value": 5420.1, "unit": "gal"}
